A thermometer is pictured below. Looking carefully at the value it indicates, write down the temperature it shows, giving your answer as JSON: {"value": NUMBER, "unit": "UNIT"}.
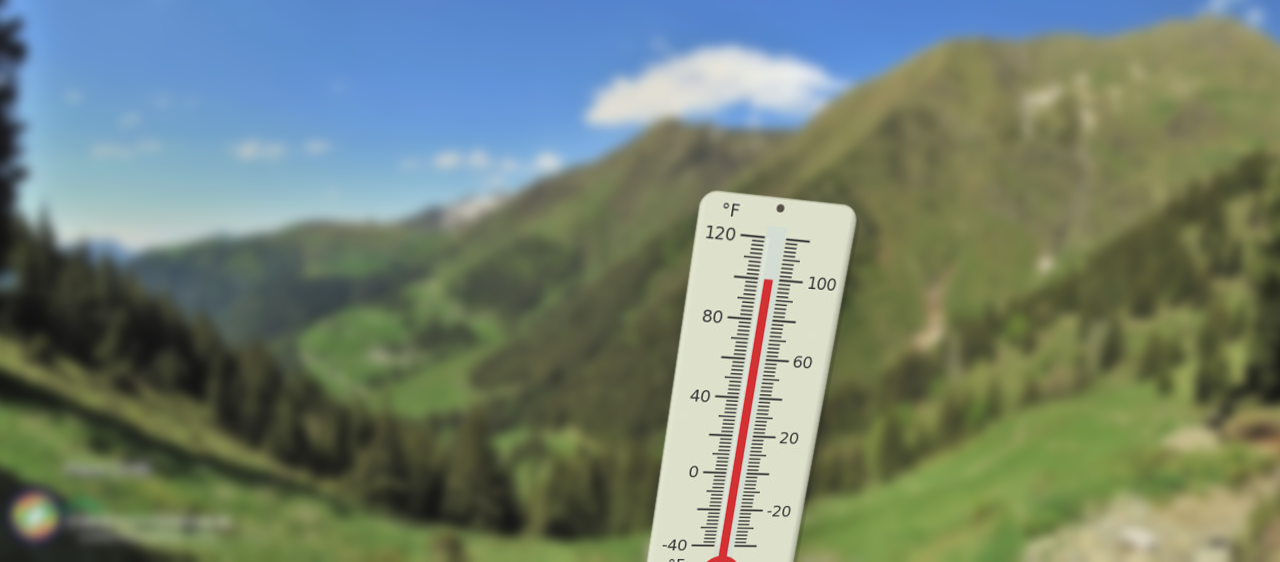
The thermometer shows {"value": 100, "unit": "°F"}
